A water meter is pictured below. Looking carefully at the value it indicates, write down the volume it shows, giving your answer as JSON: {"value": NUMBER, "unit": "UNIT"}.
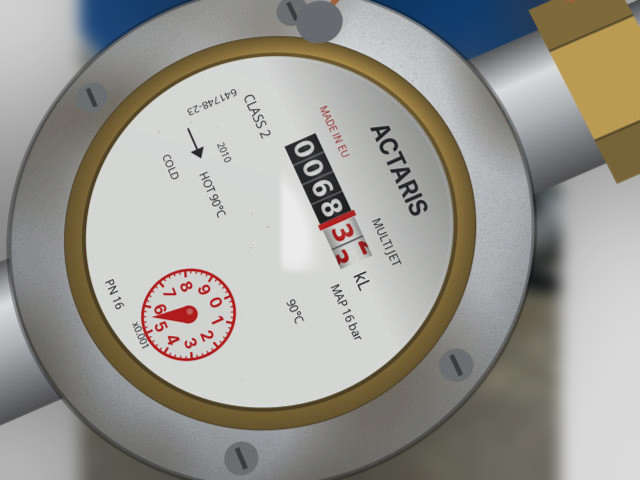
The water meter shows {"value": 68.325, "unit": "kL"}
